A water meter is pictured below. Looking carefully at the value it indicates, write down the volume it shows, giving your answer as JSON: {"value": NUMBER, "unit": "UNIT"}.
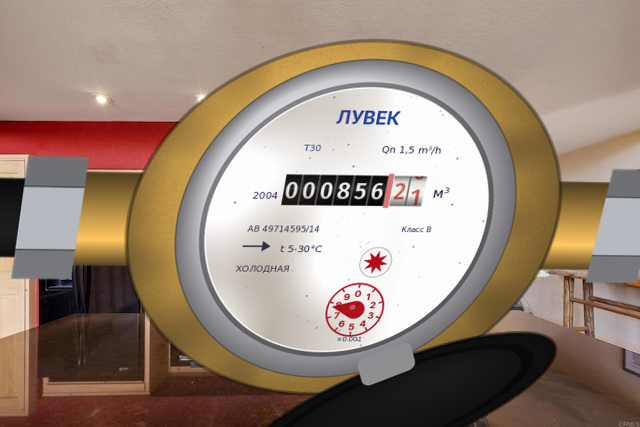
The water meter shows {"value": 856.207, "unit": "m³"}
